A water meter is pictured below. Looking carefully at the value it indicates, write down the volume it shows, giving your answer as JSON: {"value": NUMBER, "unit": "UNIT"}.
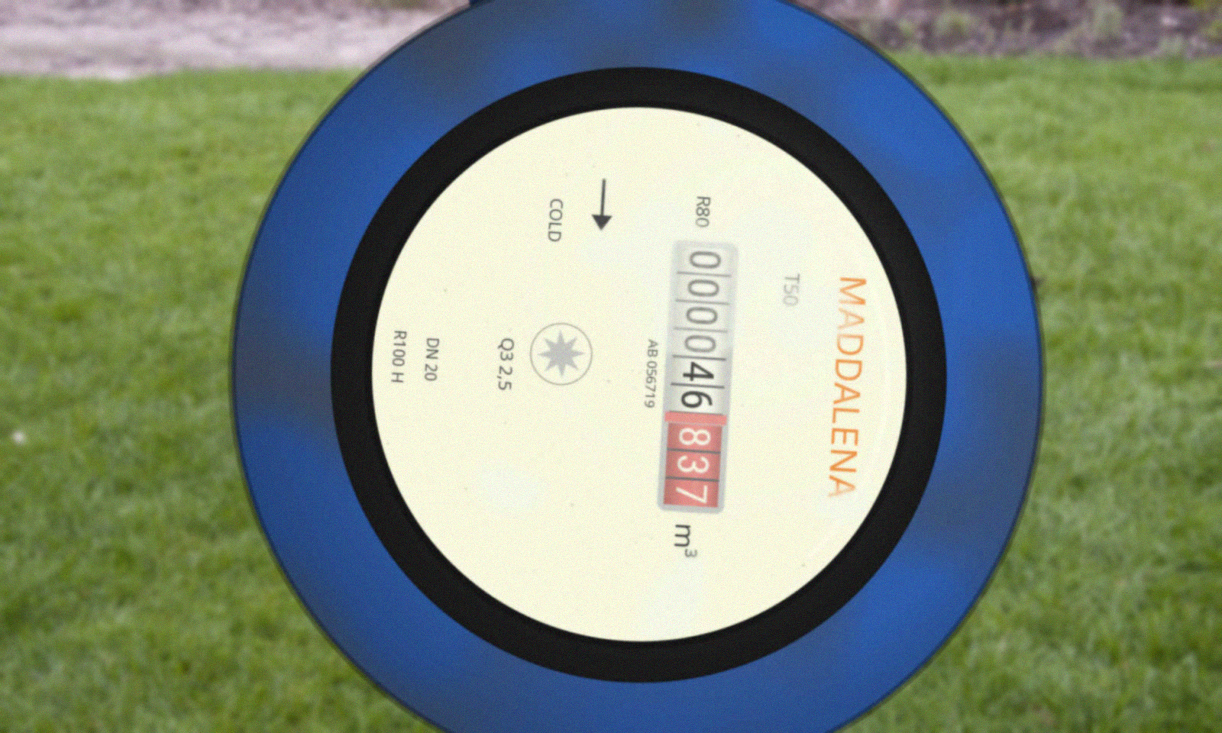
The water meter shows {"value": 46.837, "unit": "m³"}
